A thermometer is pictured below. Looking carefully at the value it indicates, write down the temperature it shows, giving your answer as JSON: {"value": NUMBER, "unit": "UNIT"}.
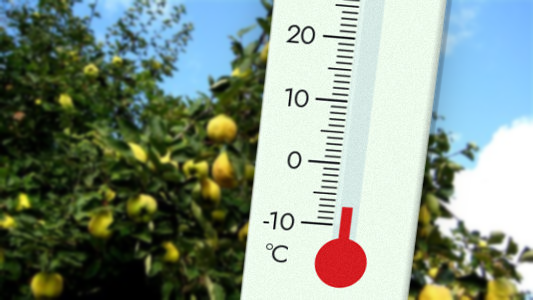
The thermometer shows {"value": -7, "unit": "°C"}
